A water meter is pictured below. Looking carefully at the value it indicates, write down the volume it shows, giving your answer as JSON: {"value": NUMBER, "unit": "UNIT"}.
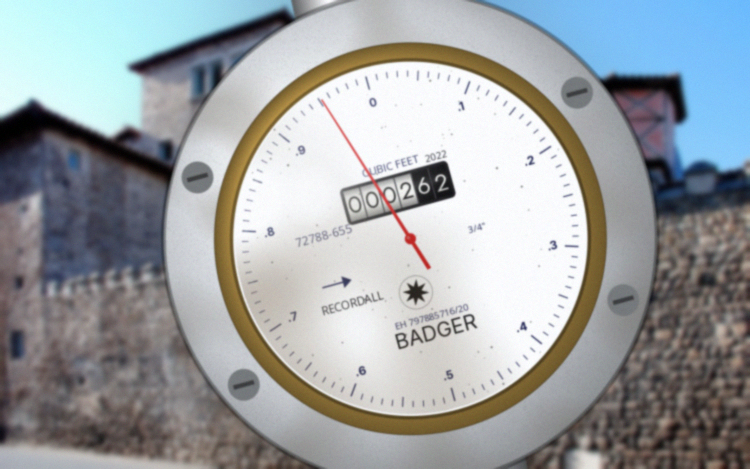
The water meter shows {"value": 261.95, "unit": "ft³"}
